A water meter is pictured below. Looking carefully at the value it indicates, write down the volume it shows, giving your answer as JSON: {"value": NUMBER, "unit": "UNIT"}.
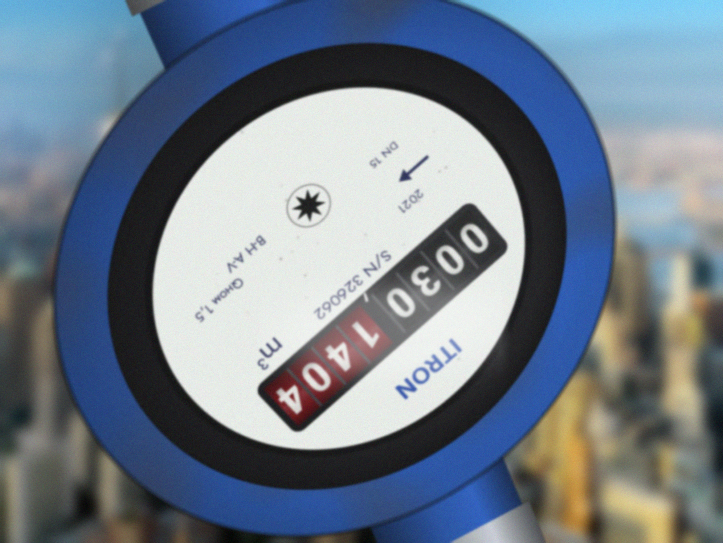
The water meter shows {"value": 30.1404, "unit": "m³"}
